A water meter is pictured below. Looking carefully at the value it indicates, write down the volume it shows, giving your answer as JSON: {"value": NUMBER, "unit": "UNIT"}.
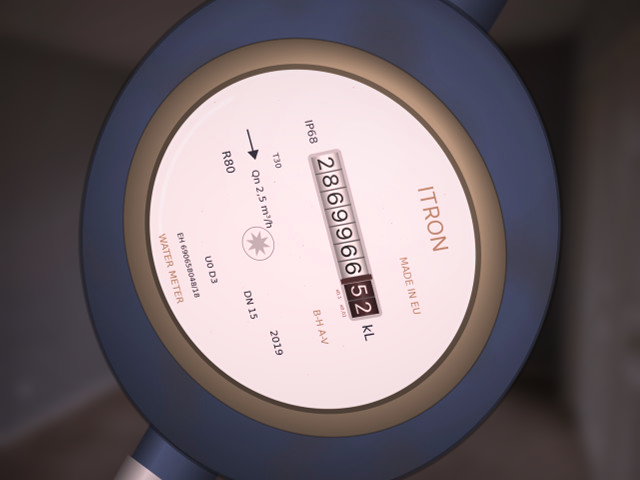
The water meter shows {"value": 2869966.52, "unit": "kL"}
